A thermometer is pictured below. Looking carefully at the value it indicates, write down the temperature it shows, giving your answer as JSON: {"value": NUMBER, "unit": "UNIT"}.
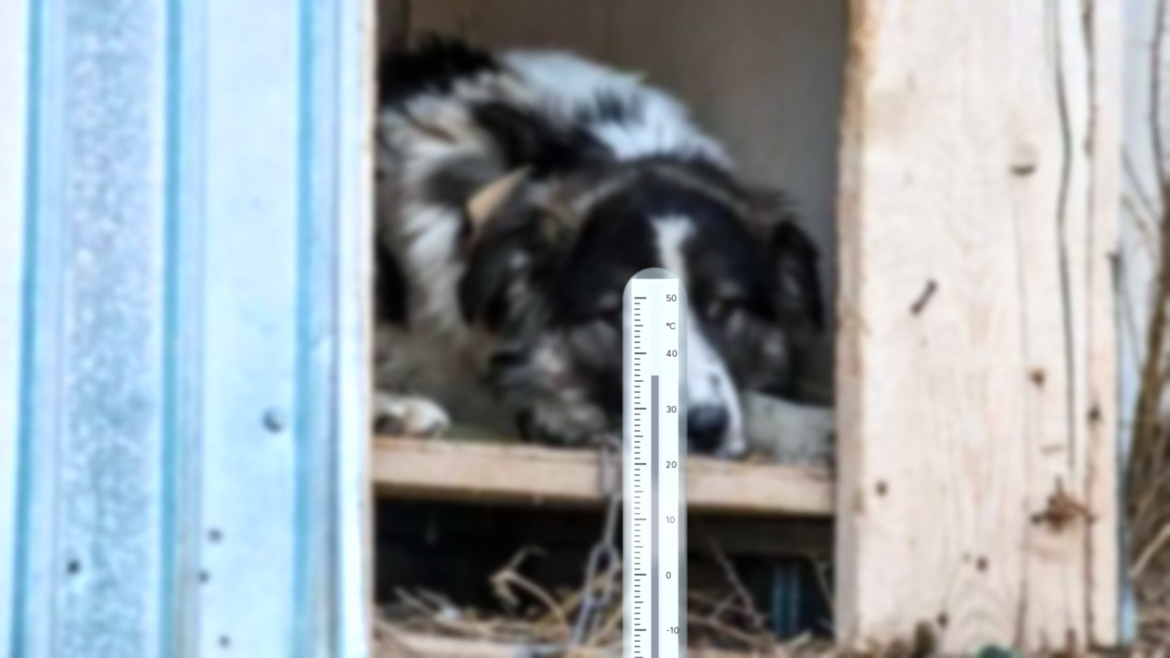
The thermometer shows {"value": 36, "unit": "°C"}
